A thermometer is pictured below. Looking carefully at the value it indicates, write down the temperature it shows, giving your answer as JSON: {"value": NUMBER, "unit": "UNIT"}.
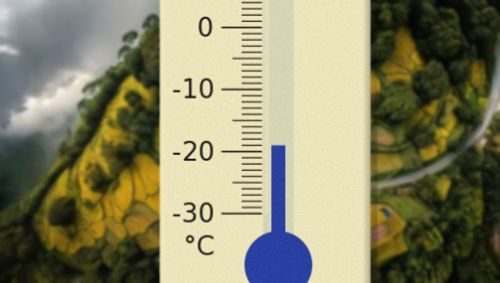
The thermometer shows {"value": -19, "unit": "°C"}
